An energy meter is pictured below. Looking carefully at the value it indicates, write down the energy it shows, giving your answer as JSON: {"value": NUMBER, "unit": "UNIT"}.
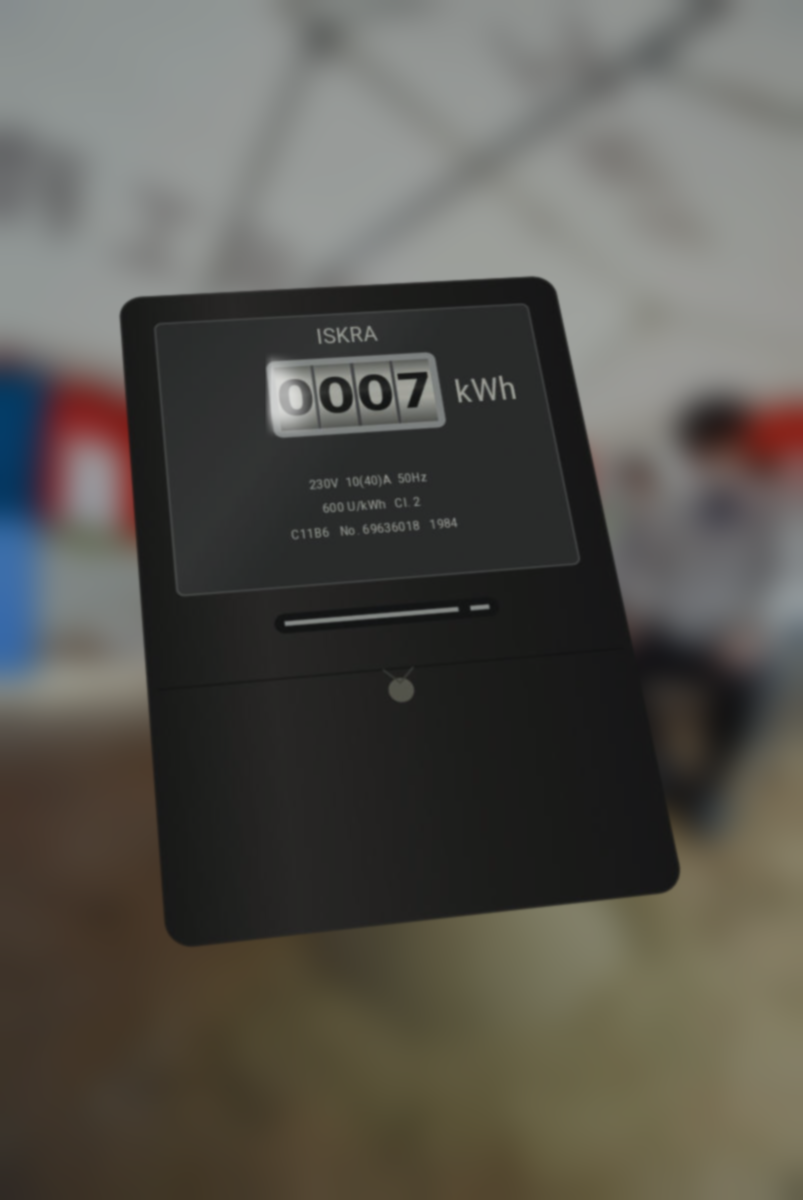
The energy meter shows {"value": 7, "unit": "kWh"}
